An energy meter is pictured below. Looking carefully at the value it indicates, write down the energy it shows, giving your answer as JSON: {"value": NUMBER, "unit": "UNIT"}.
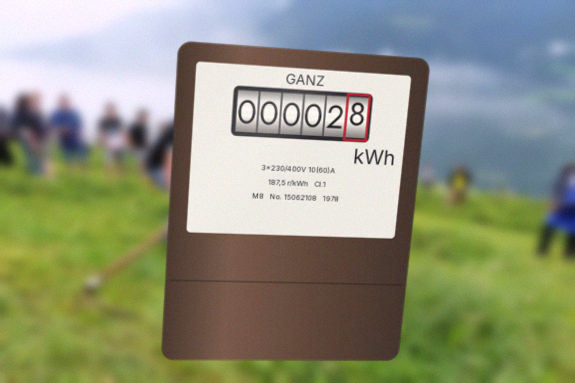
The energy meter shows {"value": 2.8, "unit": "kWh"}
